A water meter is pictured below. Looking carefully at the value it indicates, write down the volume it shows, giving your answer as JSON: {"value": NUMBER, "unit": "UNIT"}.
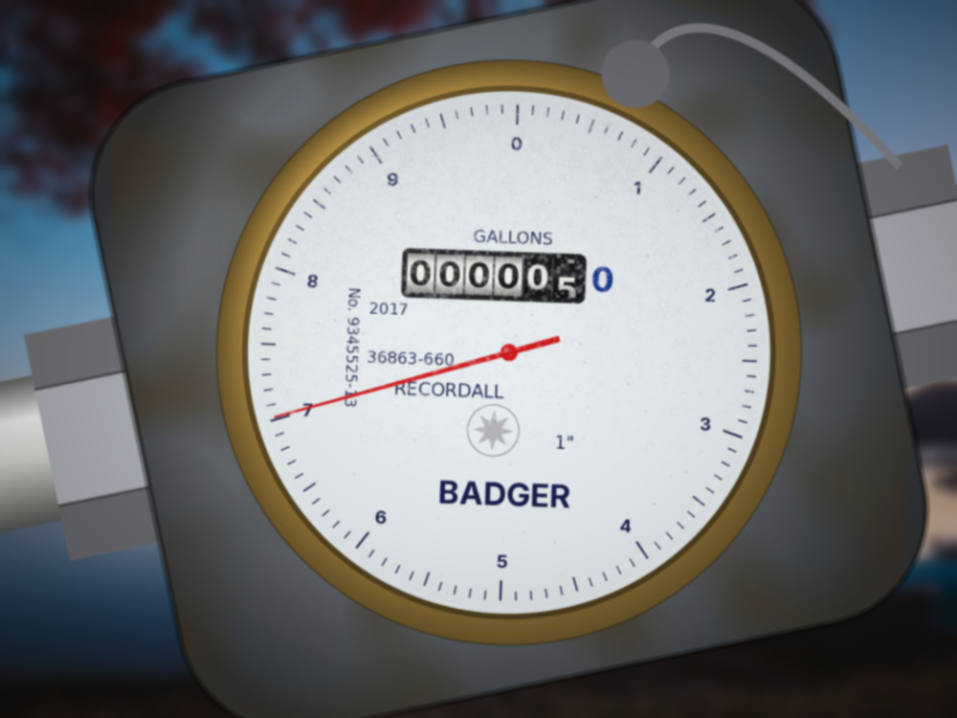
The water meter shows {"value": 47.0, "unit": "gal"}
